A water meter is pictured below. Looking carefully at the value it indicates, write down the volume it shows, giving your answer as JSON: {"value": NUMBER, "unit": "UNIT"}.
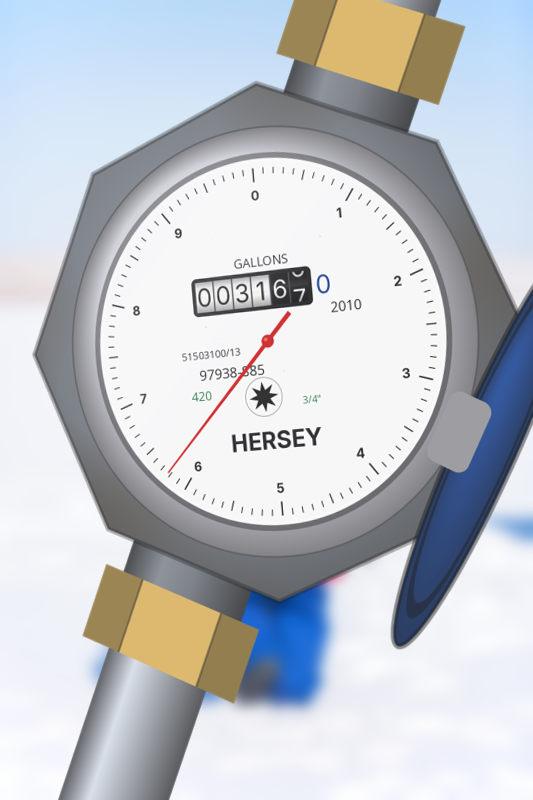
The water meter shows {"value": 31666.2, "unit": "gal"}
